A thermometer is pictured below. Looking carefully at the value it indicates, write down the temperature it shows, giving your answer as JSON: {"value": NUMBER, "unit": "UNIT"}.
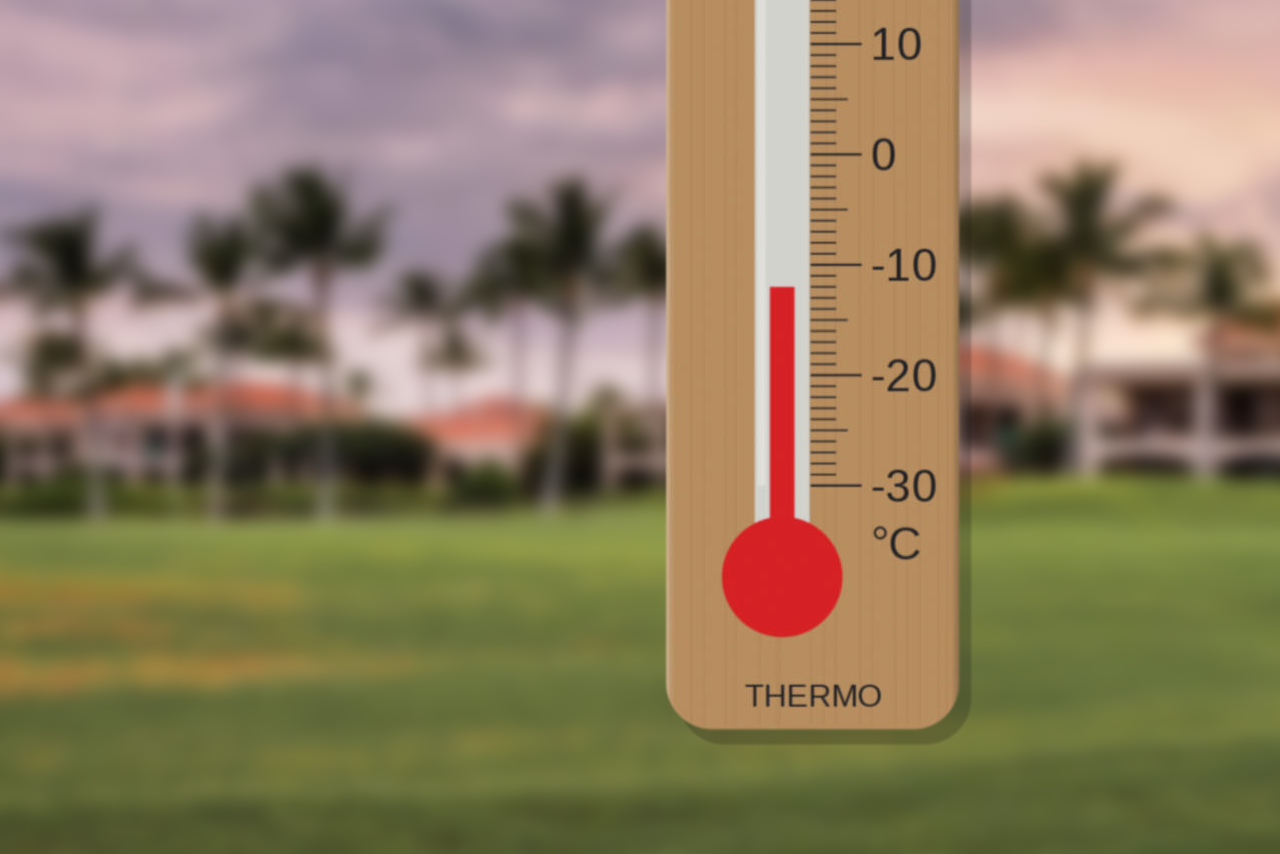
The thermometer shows {"value": -12, "unit": "°C"}
